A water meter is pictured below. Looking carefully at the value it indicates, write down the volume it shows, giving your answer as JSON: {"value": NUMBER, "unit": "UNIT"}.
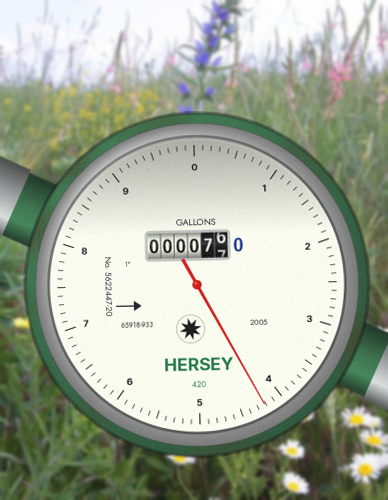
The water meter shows {"value": 764.2, "unit": "gal"}
